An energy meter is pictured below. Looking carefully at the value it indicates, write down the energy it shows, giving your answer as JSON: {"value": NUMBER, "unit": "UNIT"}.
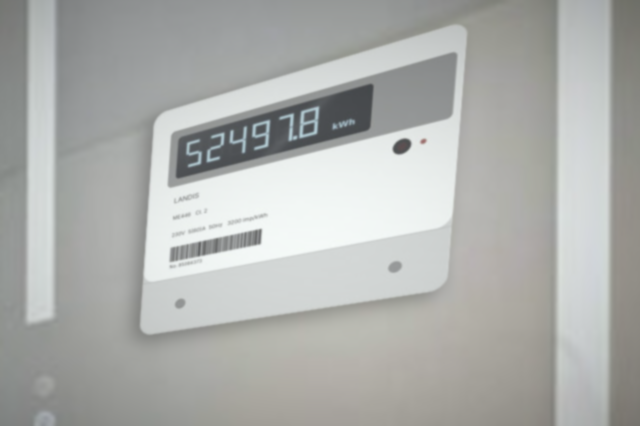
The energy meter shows {"value": 52497.8, "unit": "kWh"}
